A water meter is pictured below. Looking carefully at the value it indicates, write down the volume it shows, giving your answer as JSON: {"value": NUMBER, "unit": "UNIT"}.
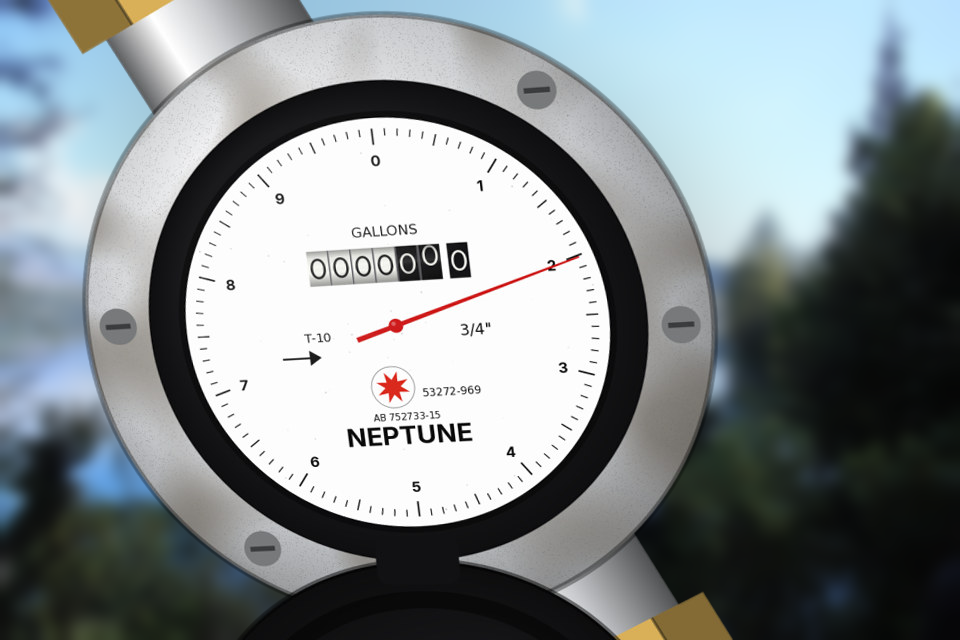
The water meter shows {"value": 2.0, "unit": "gal"}
